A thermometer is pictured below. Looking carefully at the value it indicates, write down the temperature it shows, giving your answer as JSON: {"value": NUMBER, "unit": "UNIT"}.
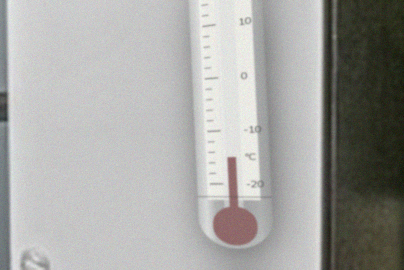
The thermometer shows {"value": -15, "unit": "°C"}
